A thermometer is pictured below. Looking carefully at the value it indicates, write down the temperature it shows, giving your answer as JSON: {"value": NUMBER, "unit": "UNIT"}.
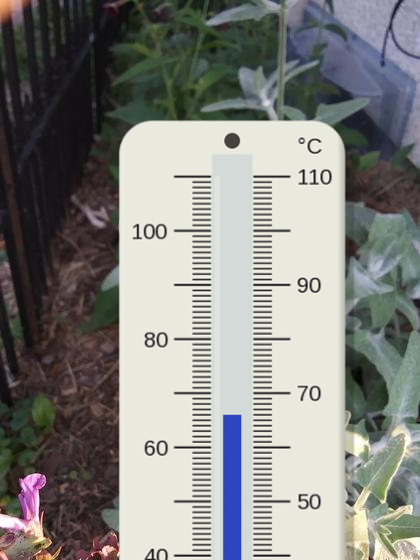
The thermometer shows {"value": 66, "unit": "°C"}
